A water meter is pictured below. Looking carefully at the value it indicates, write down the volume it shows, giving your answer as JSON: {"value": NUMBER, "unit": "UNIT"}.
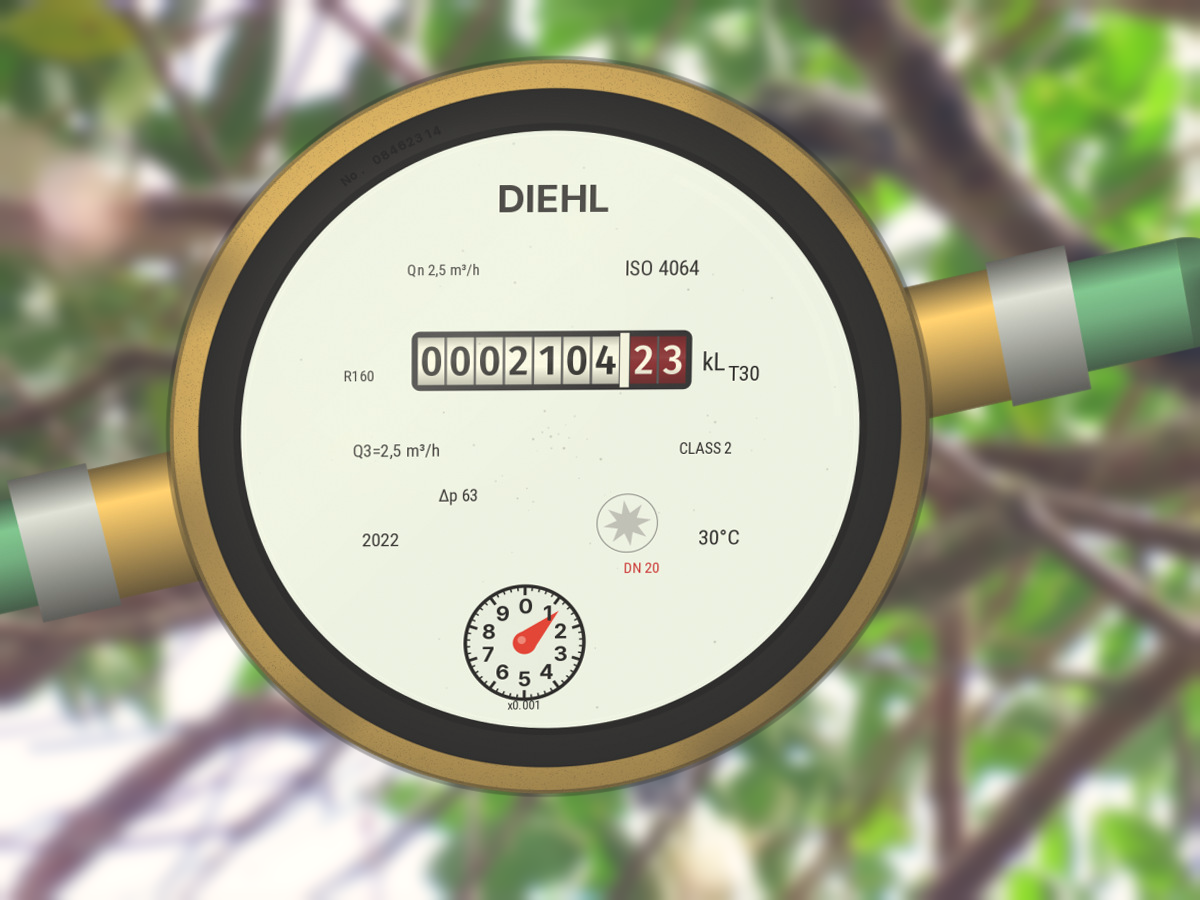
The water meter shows {"value": 2104.231, "unit": "kL"}
